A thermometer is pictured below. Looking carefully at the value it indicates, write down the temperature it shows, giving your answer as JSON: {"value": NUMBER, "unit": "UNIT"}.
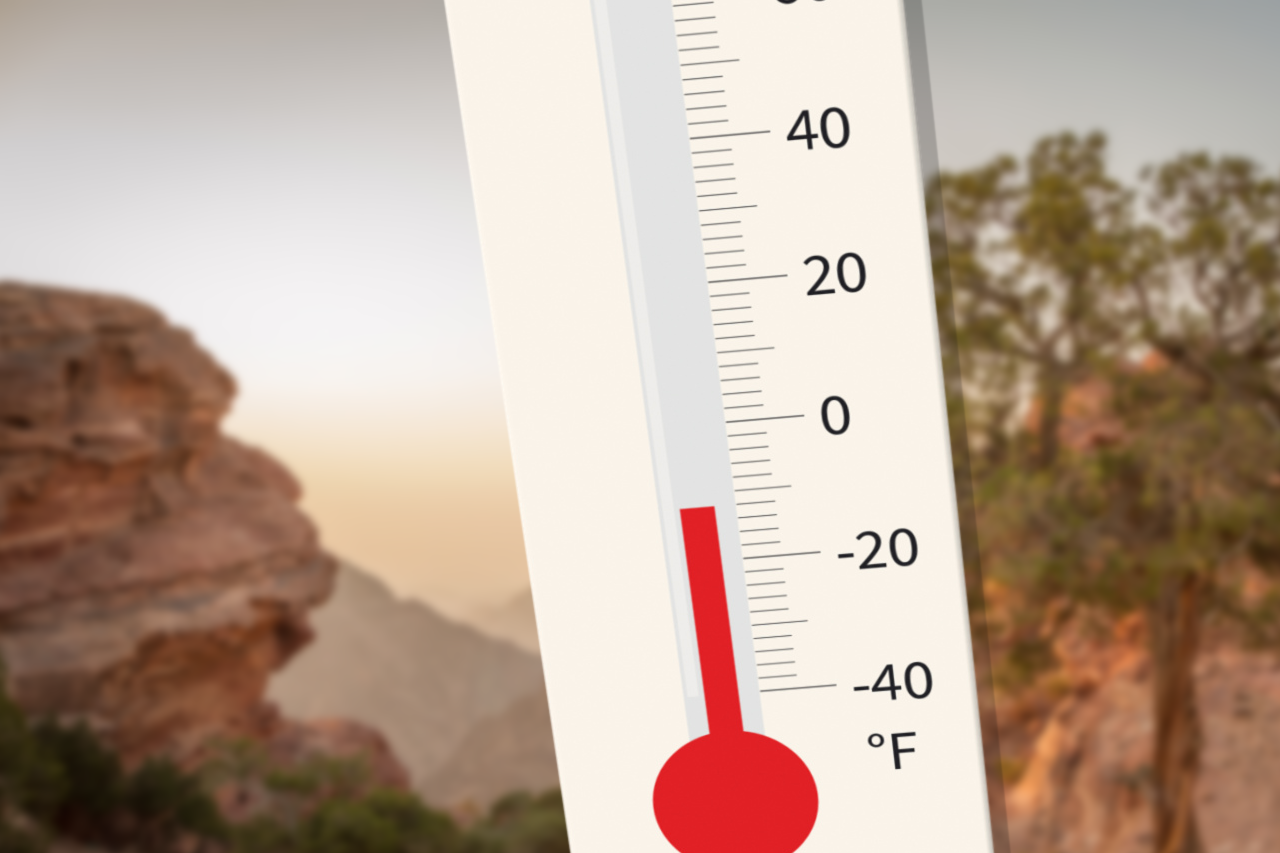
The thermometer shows {"value": -12, "unit": "°F"}
